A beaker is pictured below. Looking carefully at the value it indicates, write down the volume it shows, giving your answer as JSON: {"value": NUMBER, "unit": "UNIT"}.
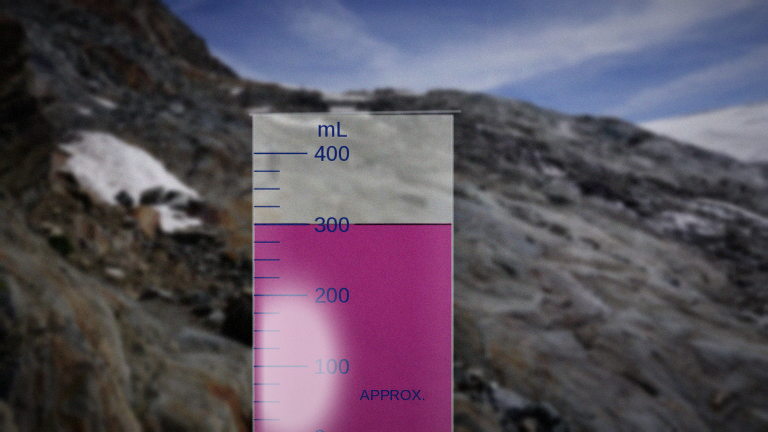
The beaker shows {"value": 300, "unit": "mL"}
